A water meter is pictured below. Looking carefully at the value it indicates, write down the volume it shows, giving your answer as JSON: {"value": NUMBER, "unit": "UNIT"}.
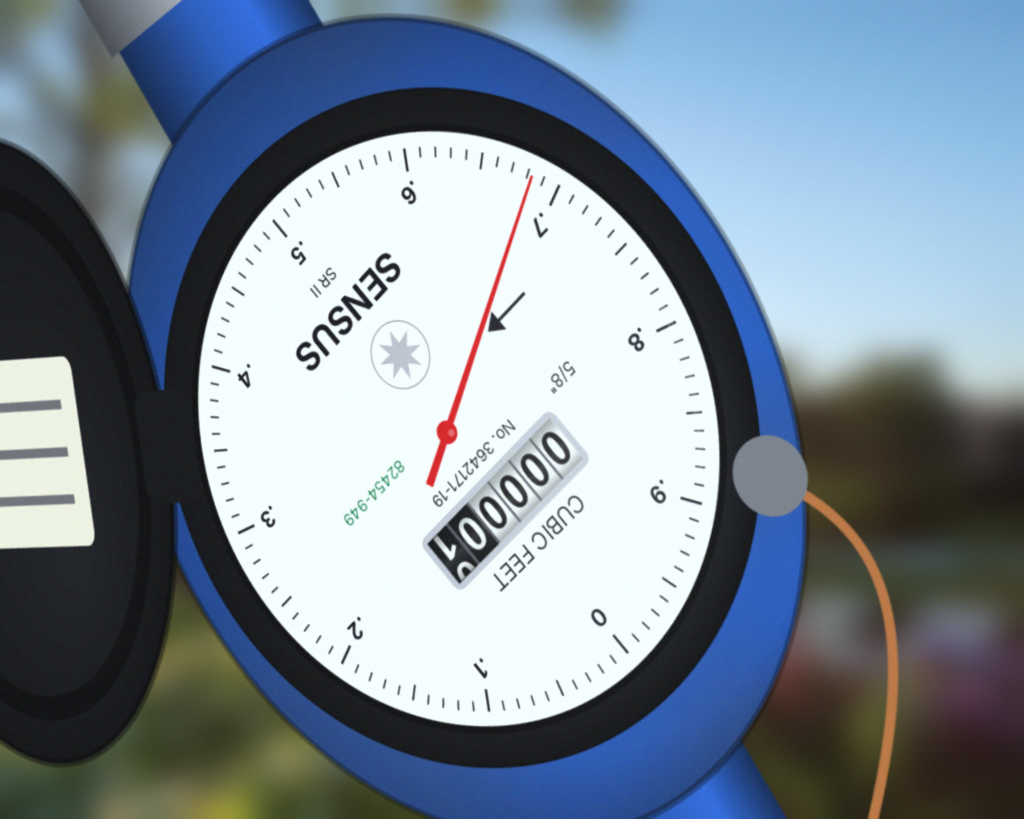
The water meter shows {"value": 0.68, "unit": "ft³"}
